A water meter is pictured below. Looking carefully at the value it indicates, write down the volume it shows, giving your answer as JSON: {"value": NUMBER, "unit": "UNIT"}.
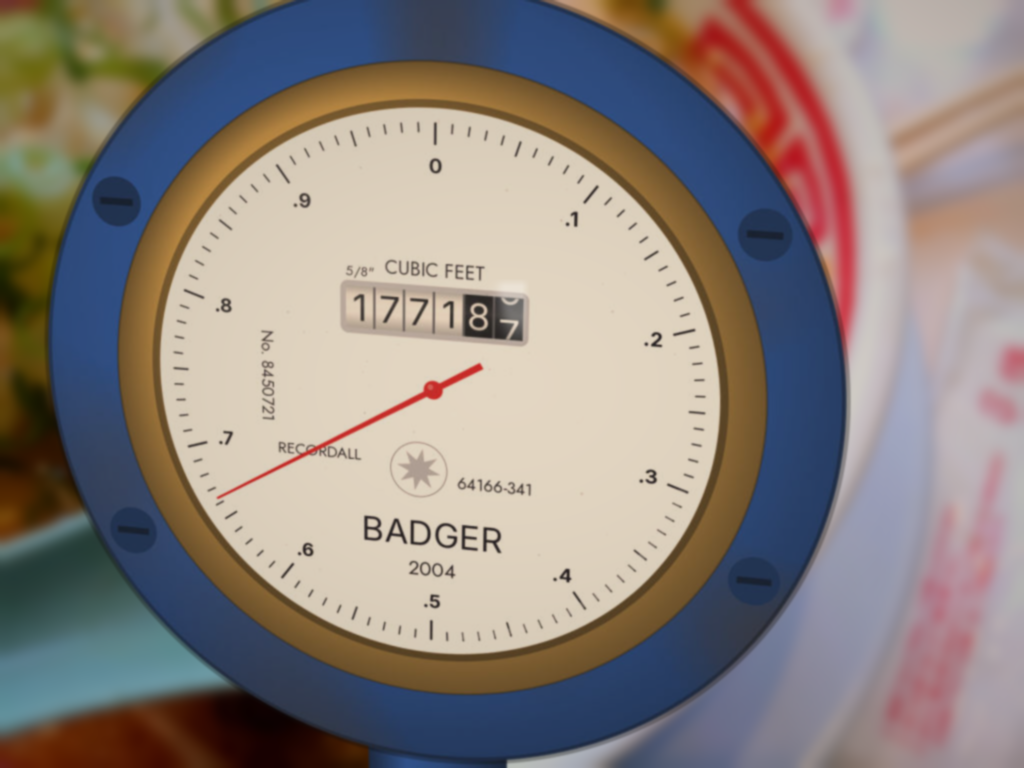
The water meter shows {"value": 177186.66, "unit": "ft³"}
